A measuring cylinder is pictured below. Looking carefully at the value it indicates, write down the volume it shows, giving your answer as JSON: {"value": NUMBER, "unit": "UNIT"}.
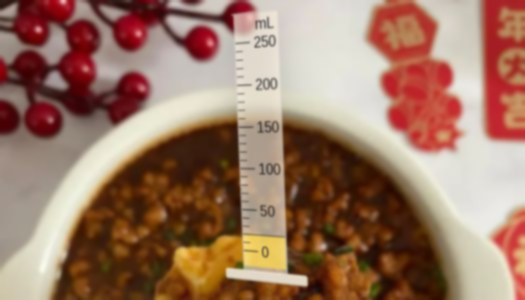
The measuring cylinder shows {"value": 20, "unit": "mL"}
